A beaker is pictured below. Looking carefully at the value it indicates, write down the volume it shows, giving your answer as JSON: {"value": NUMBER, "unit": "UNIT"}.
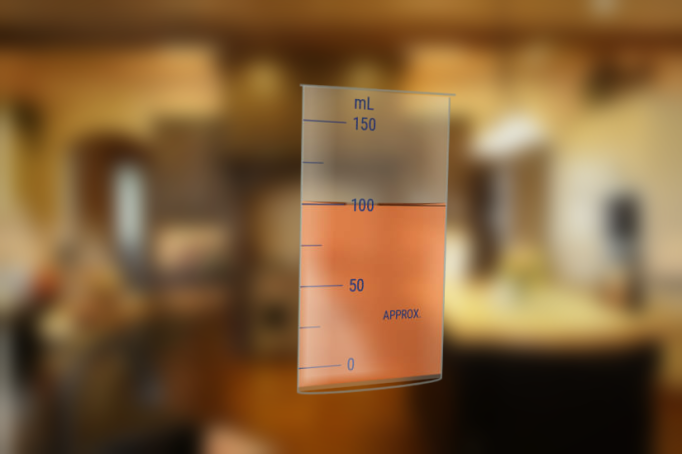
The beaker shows {"value": 100, "unit": "mL"}
